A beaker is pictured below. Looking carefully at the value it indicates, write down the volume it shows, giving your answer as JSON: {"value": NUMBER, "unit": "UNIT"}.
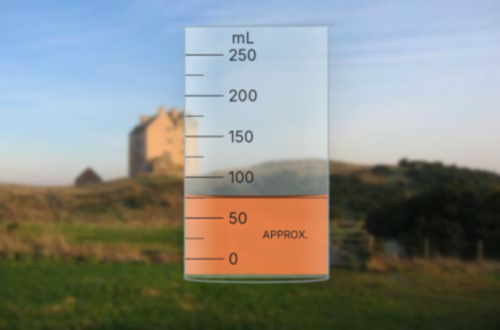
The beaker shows {"value": 75, "unit": "mL"}
